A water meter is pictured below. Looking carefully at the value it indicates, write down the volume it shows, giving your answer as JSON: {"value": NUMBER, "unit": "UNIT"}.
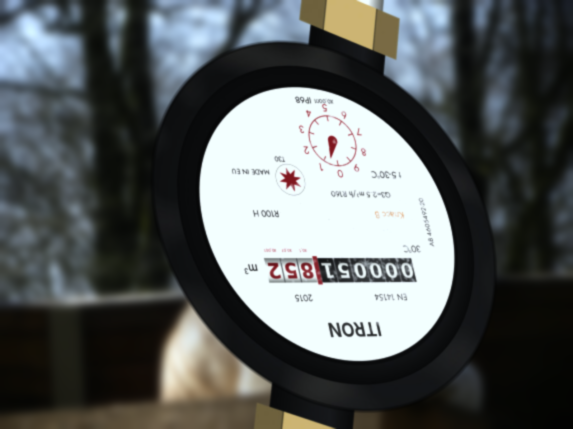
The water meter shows {"value": 51.8520, "unit": "m³"}
